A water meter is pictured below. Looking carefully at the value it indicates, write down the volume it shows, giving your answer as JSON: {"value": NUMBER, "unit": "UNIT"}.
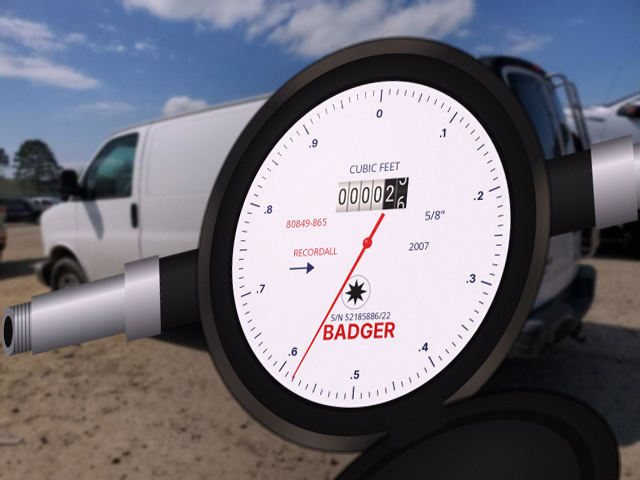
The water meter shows {"value": 25.58, "unit": "ft³"}
